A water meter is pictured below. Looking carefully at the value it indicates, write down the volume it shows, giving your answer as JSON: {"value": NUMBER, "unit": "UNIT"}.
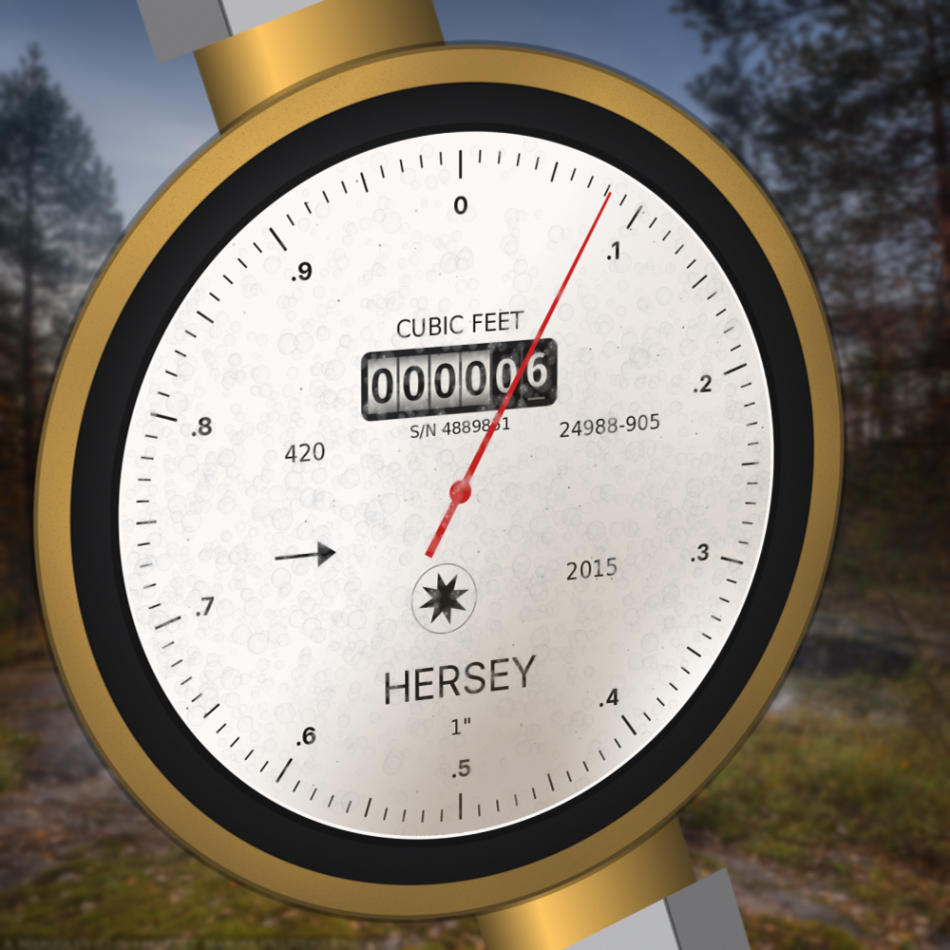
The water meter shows {"value": 6.08, "unit": "ft³"}
